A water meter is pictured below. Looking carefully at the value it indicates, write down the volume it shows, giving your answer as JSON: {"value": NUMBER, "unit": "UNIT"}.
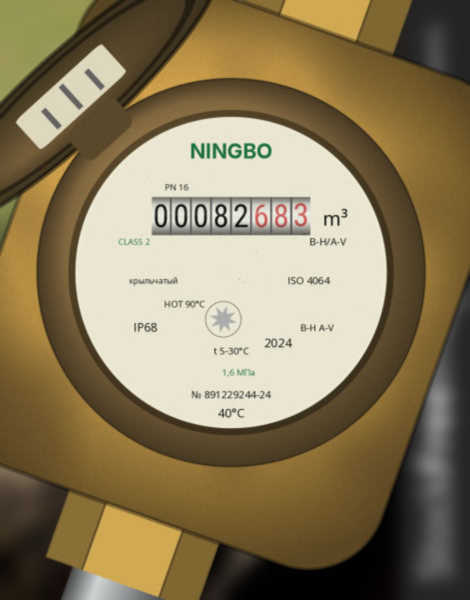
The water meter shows {"value": 82.683, "unit": "m³"}
